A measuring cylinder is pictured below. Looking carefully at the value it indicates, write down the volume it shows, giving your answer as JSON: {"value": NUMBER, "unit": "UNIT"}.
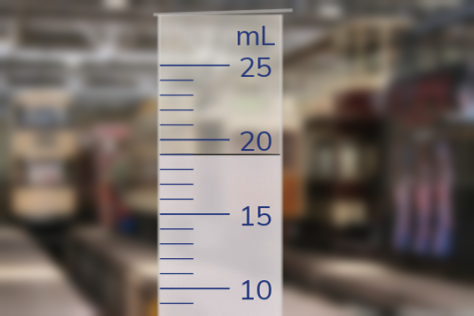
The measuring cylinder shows {"value": 19, "unit": "mL"}
